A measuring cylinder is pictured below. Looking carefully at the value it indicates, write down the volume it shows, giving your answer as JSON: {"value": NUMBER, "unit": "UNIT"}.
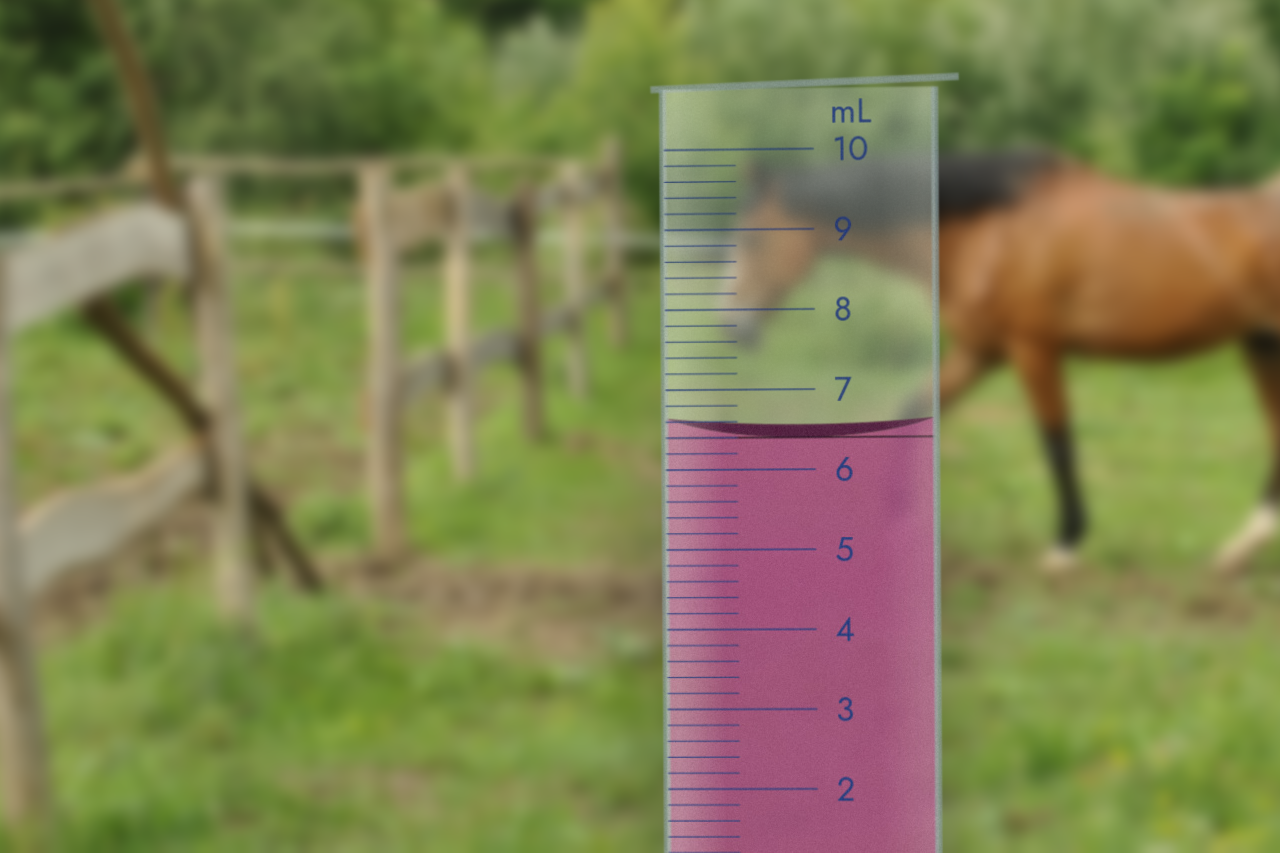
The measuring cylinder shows {"value": 6.4, "unit": "mL"}
